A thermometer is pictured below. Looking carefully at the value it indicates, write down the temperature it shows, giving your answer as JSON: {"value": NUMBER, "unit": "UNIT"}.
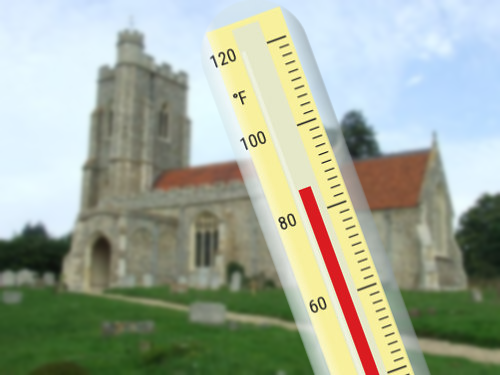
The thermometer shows {"value": 86, "unit": "°F"}
